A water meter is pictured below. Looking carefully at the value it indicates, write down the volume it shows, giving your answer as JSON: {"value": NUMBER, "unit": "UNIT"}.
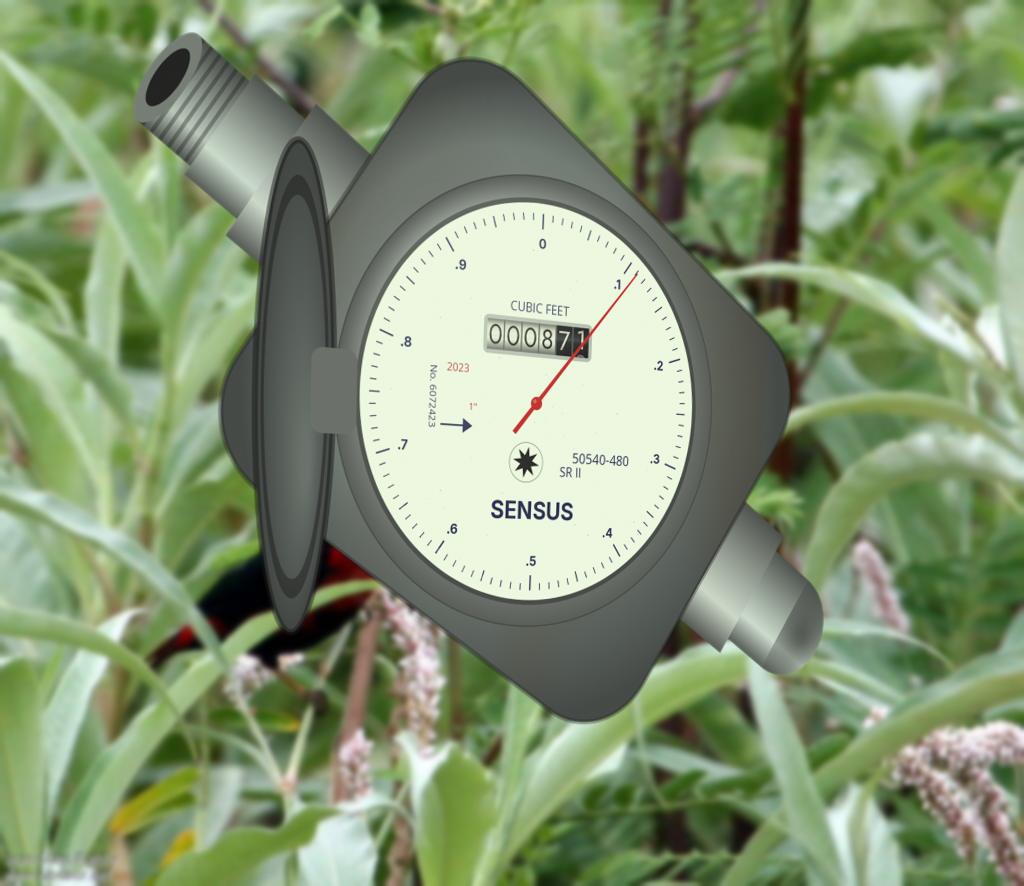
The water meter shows {"value": 871.11, "unit": "ft³"}
